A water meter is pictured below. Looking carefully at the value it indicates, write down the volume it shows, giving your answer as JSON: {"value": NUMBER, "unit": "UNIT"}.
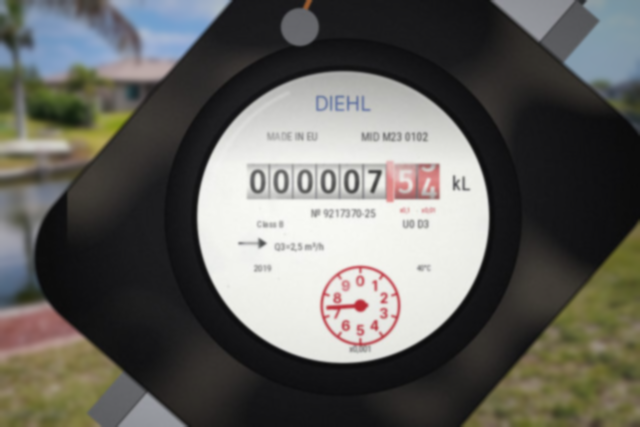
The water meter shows {"value": 7.537, "unit": "kL"}
